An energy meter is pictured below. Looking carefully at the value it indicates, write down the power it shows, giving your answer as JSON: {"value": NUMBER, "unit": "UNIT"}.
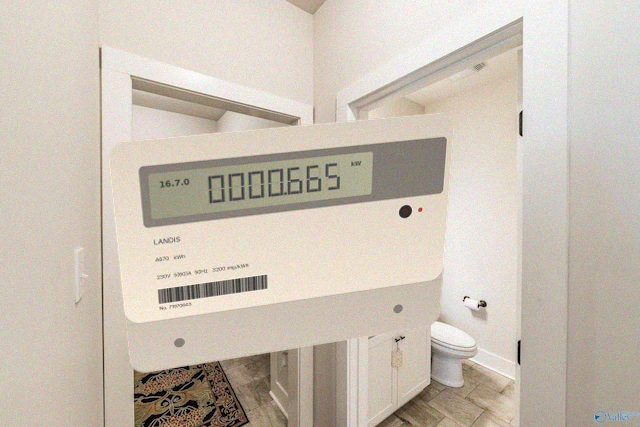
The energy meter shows {"value": 0.665, "unit": "kW"}
